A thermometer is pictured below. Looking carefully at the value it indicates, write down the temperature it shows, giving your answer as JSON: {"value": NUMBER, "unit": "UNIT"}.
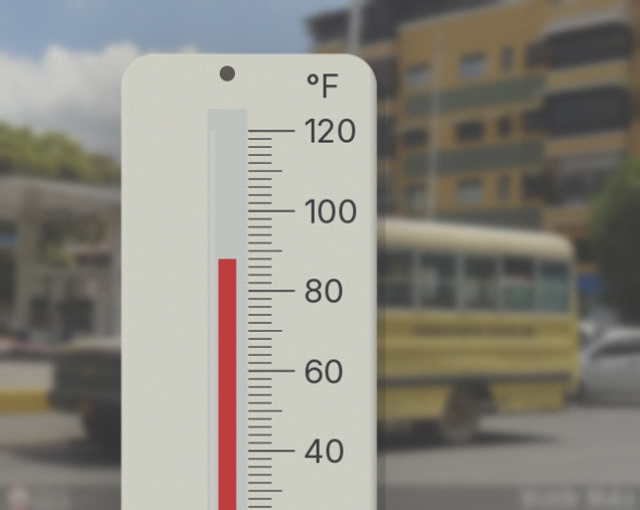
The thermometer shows {"value": 88, "unit": "°F"}
